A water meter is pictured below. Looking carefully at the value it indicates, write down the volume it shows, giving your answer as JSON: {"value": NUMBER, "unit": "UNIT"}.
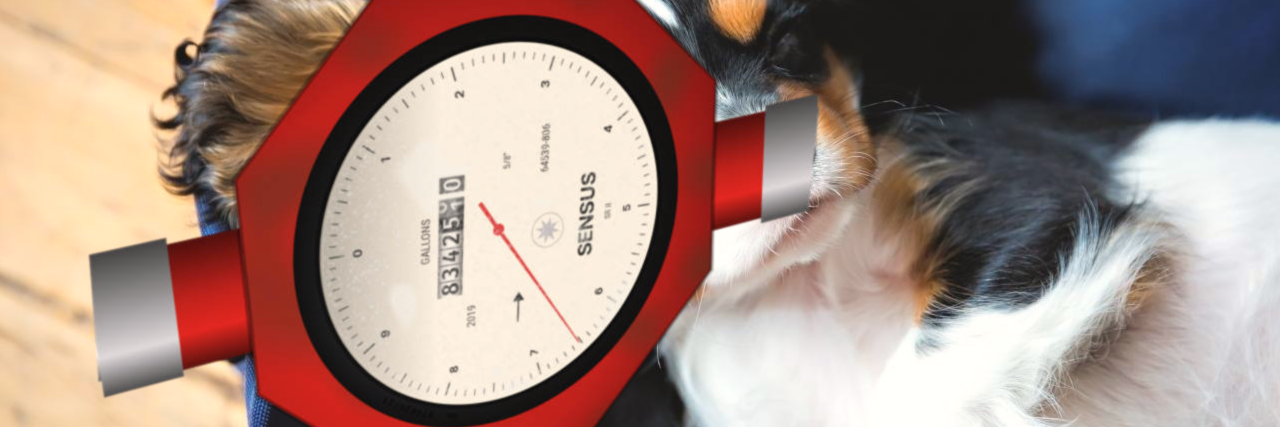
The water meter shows {"value": 8342506.5, "unit": "gal"}
